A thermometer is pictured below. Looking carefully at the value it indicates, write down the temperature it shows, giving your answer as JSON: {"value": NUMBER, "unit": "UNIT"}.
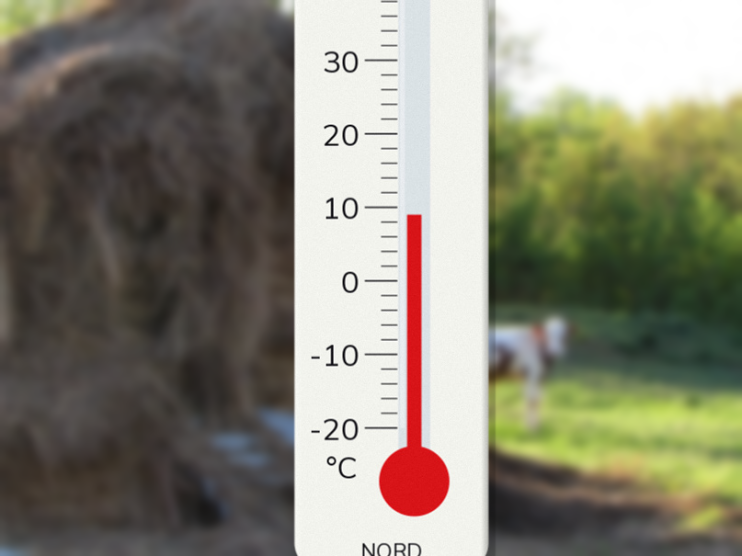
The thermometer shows {"value": 9, "unit": "°C"}
